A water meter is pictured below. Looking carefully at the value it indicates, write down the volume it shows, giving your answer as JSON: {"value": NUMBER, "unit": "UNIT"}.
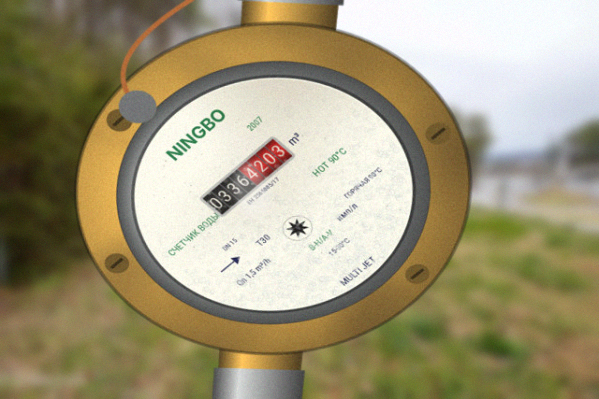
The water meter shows {"value": 336.4203, "unit": "m³"}
